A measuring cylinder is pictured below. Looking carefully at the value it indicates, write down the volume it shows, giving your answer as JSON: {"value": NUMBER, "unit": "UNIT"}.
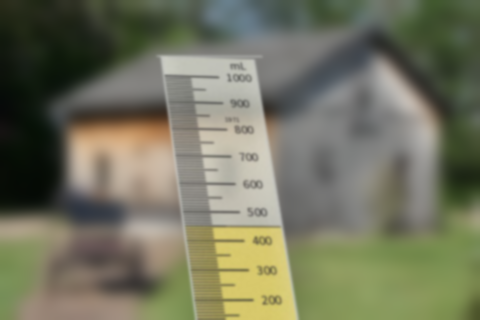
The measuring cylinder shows {"value": 450, "unit": "mL"}
